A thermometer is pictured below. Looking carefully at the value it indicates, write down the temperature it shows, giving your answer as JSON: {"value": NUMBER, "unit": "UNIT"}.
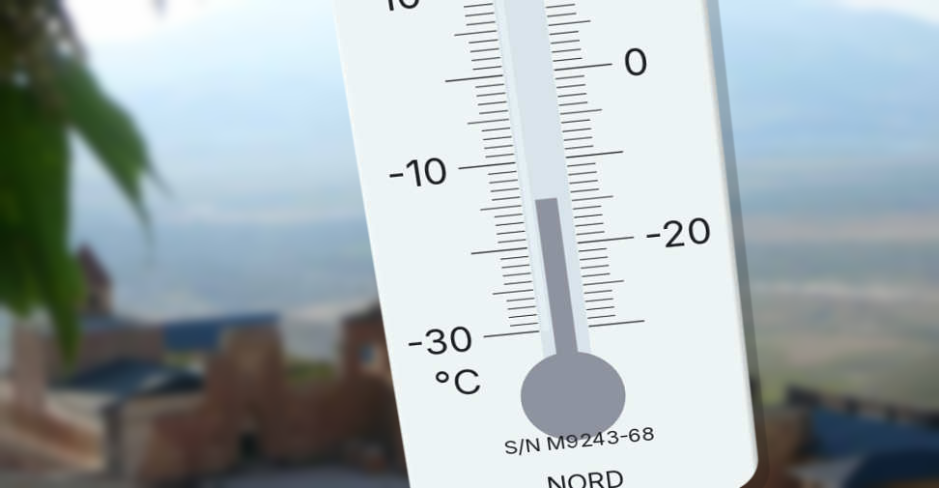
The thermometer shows {"value": -14.5, "unit": "°C"}
